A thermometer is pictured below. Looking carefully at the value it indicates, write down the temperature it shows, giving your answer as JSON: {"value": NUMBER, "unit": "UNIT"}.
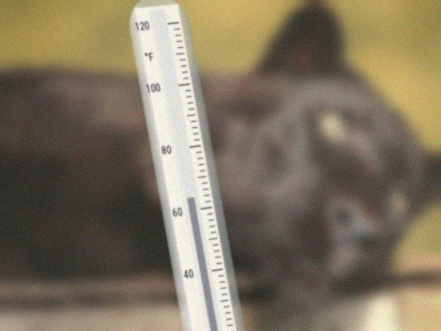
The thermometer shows {"value": 64, "unit": "°F"}
